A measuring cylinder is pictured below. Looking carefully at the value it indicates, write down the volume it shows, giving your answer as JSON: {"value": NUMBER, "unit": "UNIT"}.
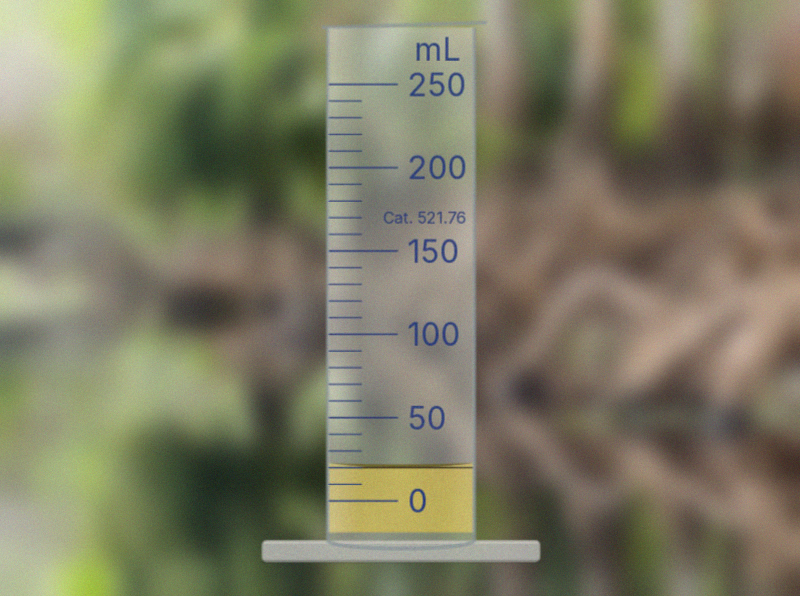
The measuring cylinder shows {"value": 20, "unit": "mL"}
